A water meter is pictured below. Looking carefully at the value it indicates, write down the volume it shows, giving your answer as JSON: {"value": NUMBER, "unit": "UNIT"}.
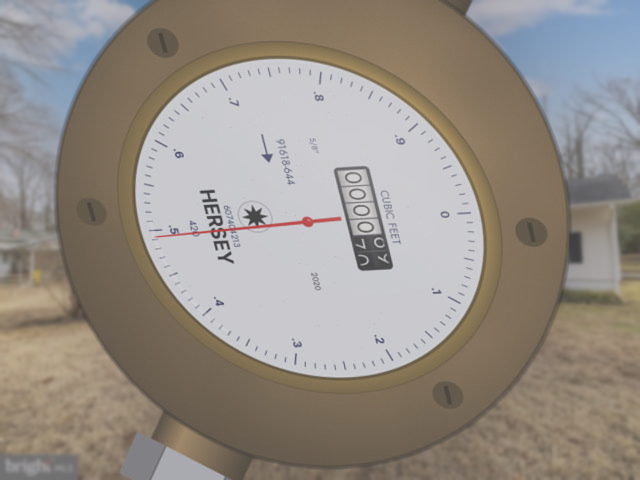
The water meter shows {"value": 69.49, "unit": "ft³"}
